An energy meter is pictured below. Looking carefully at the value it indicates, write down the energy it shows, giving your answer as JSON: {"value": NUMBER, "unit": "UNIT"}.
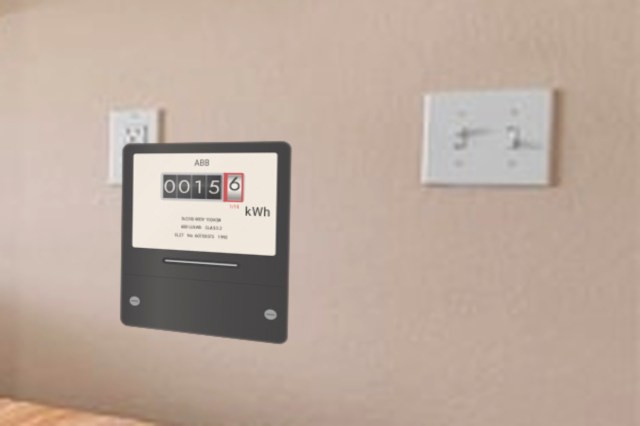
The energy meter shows {"value": 15.6, "unit": "kWh"}
